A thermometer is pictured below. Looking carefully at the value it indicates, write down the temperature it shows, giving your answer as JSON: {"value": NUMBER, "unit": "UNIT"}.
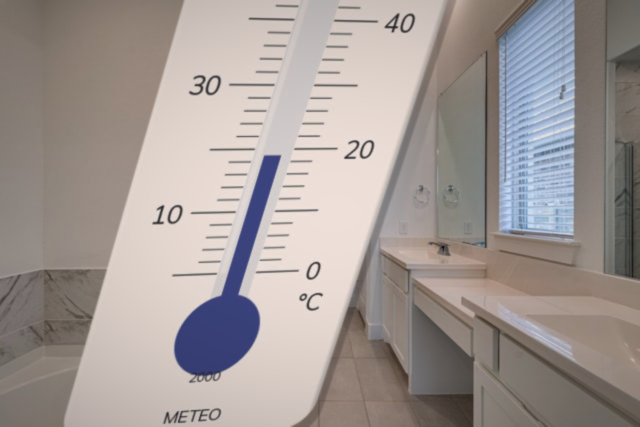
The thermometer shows {"value": 19, "unit": "°C"}
